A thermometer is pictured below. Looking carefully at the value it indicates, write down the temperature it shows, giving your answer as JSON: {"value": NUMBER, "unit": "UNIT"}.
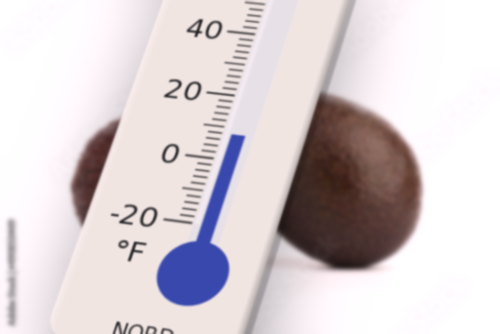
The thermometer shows {"value": 8, "unit": "°F"}
